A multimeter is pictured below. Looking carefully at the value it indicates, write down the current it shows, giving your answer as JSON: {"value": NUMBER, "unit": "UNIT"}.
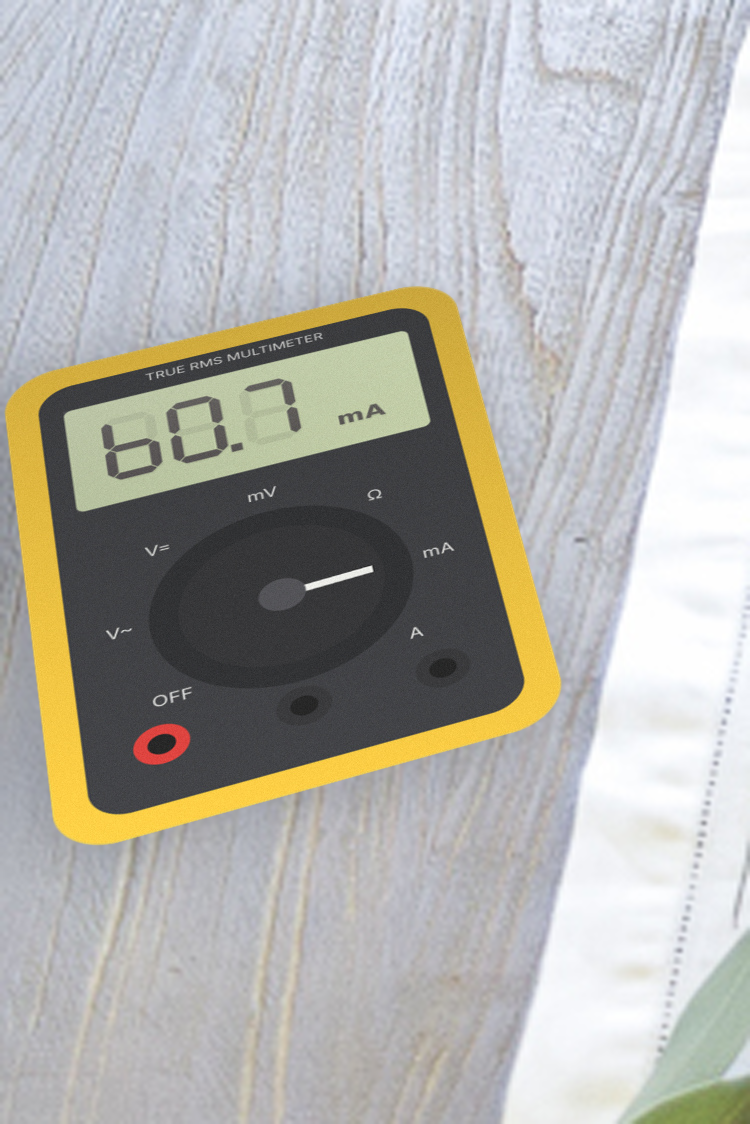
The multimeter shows {"value": 60.7, "unit": "mA"}
